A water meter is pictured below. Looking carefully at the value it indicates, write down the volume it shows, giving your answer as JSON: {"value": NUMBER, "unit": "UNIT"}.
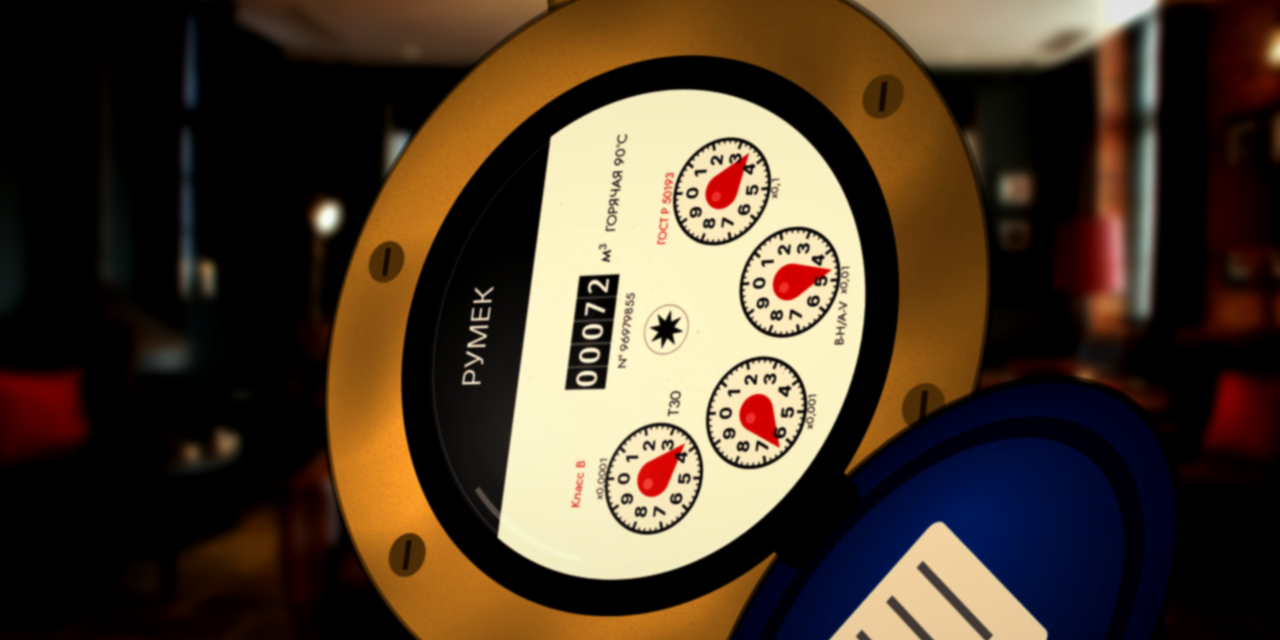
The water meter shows {"value": 72.3463, "unit": "m³"}
